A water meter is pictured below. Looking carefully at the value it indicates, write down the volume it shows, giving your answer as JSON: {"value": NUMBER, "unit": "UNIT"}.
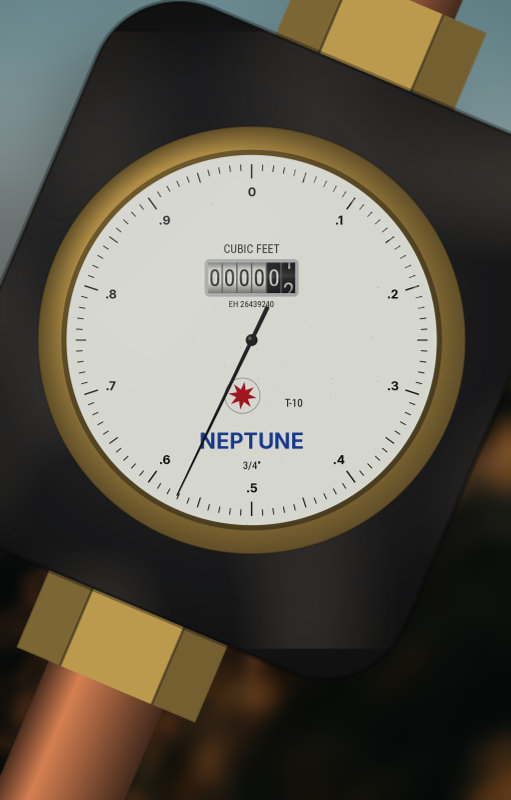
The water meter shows {"value": 1.57, "unit": "ft³"}
